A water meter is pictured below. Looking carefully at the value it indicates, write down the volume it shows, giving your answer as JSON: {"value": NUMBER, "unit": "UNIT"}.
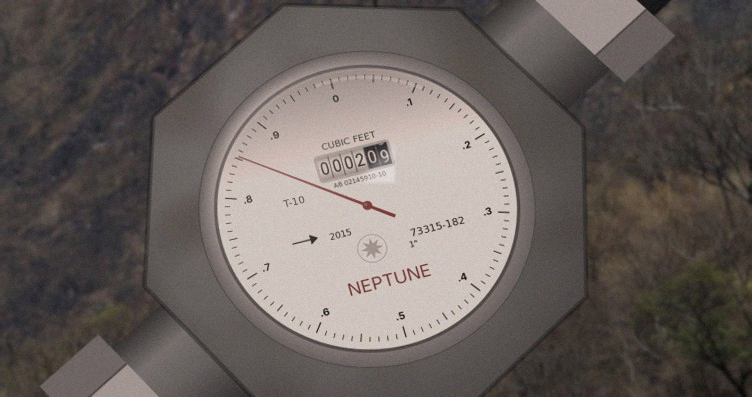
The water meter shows {"value": 208.85, "unit": "ft³"}
